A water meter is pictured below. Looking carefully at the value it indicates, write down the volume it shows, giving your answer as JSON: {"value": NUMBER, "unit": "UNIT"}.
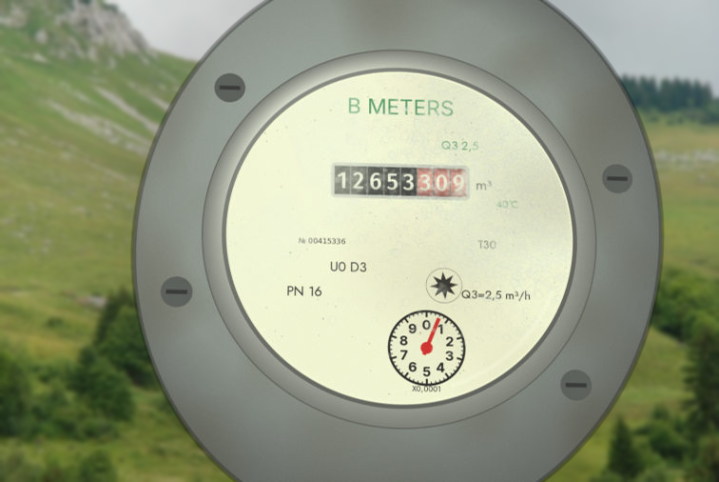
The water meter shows {"value": 12653.3090, "unit": "m³"}
